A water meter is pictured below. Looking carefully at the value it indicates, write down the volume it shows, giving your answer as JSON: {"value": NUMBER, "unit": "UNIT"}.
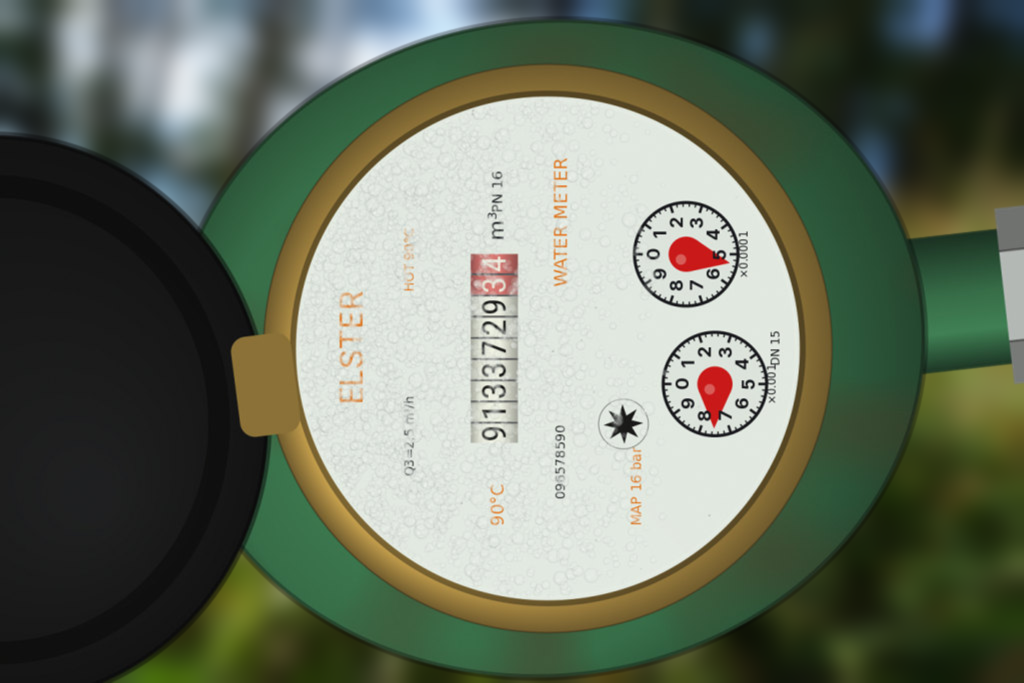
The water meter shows {"value": 9133729.3475, "unit": "m³"}
